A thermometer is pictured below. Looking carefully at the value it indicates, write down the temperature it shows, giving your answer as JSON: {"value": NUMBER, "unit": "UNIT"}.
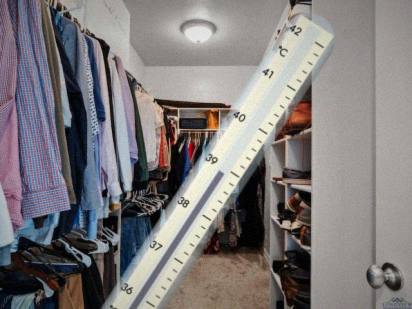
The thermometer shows {"value": 38.9, "unit": "°C"}
